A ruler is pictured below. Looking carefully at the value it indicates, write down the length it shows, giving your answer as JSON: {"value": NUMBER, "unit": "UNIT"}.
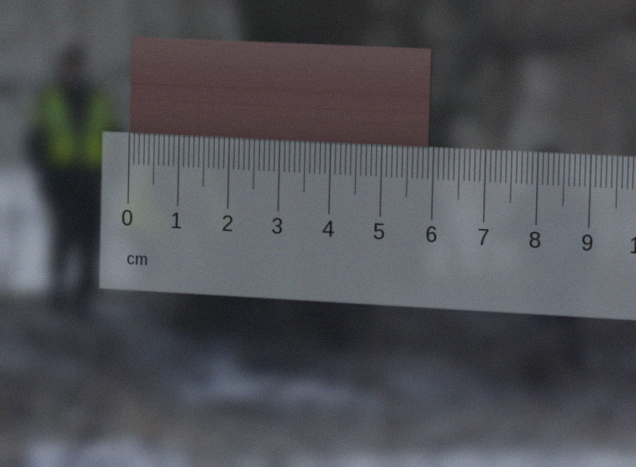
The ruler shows {"value": 5.9, "unit": "cm"}
